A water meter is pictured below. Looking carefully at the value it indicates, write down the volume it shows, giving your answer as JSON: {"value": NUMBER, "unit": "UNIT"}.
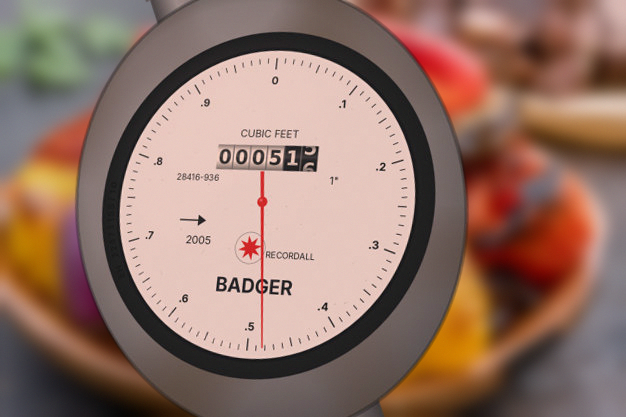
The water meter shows {"value": 515.48, "unit": "ft³"}
